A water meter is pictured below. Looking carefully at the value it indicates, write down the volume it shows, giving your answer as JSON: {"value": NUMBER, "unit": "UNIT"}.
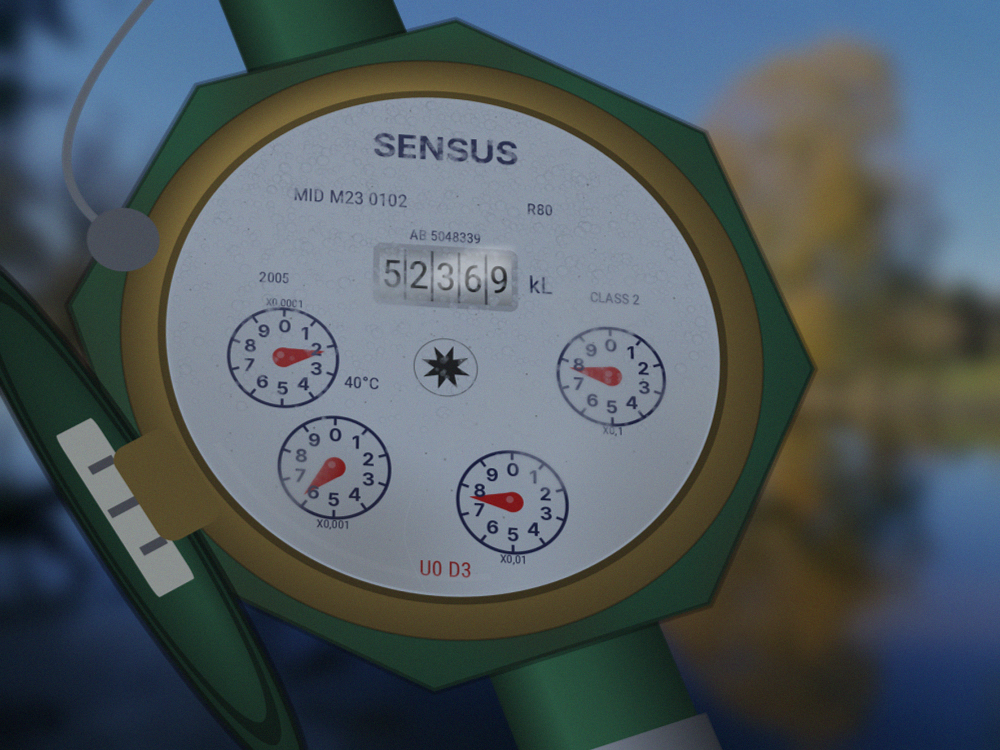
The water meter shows {"value": 52369.7762, "unit": "kL"}
